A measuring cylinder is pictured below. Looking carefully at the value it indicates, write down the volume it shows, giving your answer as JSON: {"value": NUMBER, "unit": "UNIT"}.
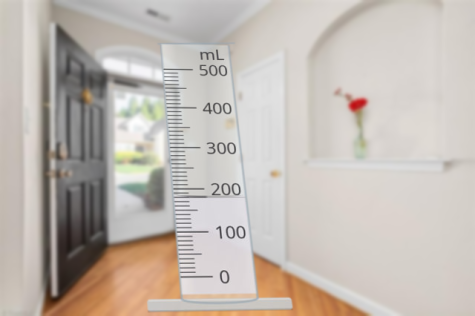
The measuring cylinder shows {"value": 180, "unit": "mL"}
